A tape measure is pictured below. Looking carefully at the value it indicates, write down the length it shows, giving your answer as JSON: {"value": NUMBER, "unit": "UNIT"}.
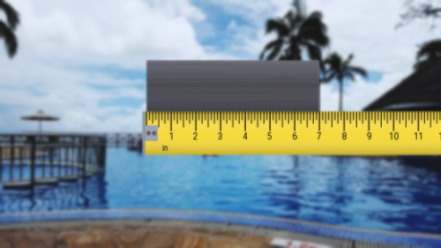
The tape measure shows {"value": 7, "unit": "in"}
